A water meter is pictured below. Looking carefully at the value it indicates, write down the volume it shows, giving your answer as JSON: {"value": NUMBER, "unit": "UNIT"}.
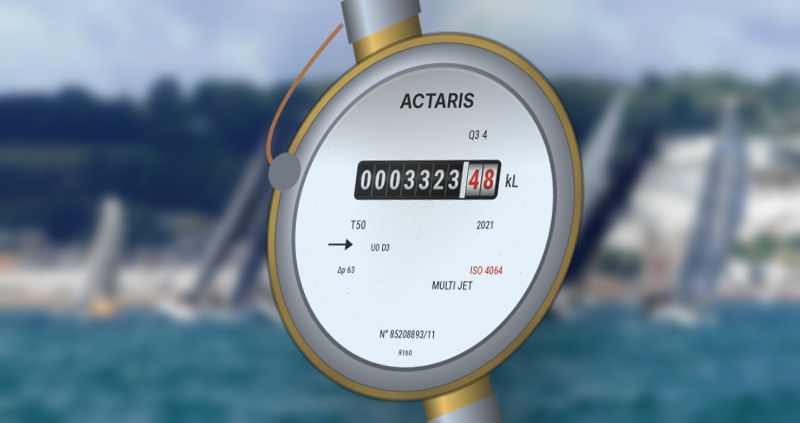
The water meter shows {"value": 3323.48, "unit": "kL"}
